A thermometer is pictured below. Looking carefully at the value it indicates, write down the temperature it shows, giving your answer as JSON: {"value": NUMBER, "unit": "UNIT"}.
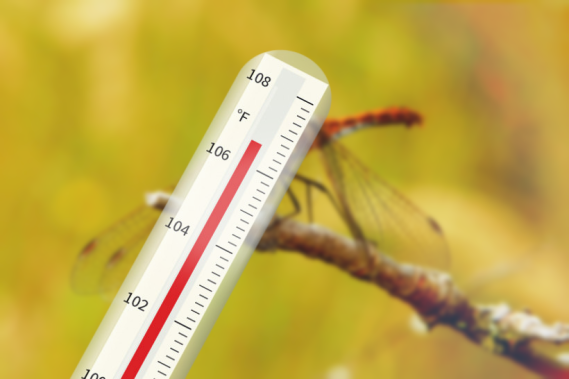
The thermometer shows {"value": 106.6, "unit": "°F"}
